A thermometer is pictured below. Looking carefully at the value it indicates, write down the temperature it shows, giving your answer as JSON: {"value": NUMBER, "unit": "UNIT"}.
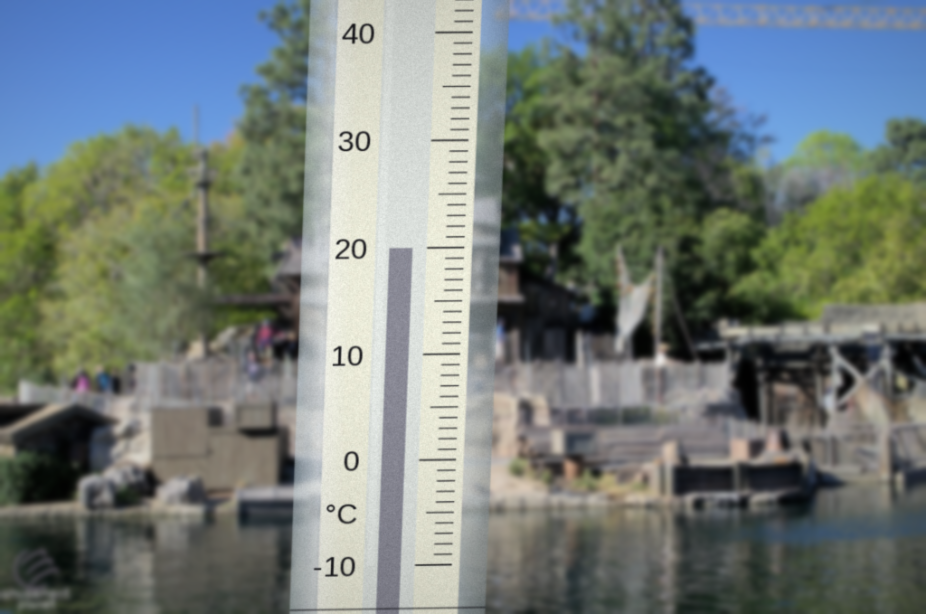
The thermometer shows {"value": 20, "unit": "°C"}
